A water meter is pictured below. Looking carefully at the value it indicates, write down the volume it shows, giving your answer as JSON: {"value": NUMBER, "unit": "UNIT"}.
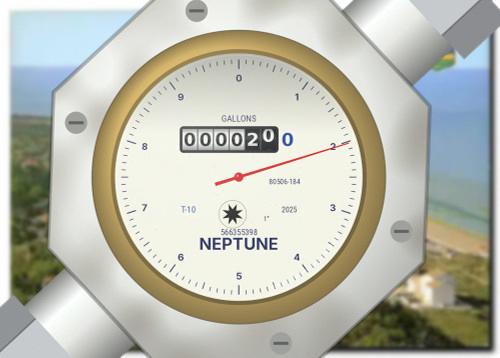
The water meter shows {"value": 202.0, "unit": "gal"}
